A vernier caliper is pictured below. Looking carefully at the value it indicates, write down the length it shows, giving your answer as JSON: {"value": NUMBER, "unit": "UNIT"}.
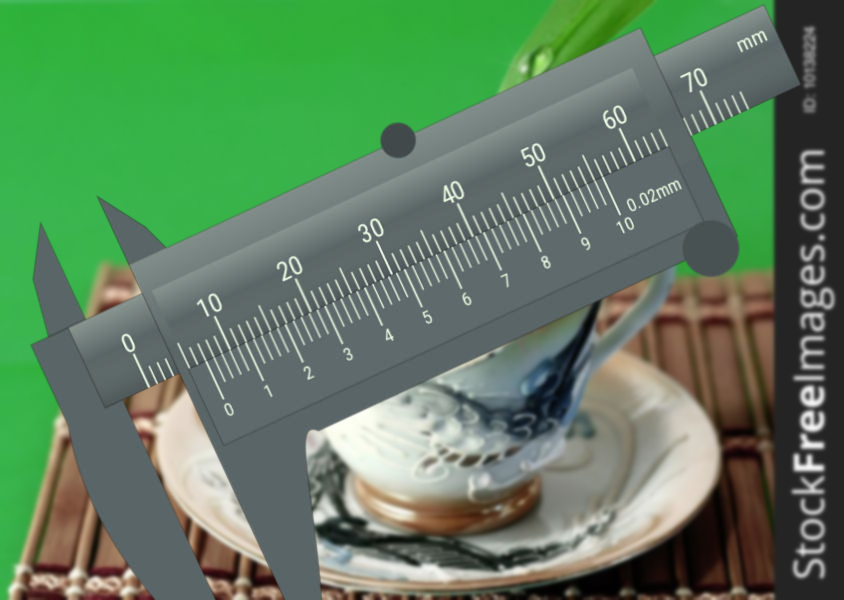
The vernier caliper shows {"value": 7.0, "unit": "mm"}
